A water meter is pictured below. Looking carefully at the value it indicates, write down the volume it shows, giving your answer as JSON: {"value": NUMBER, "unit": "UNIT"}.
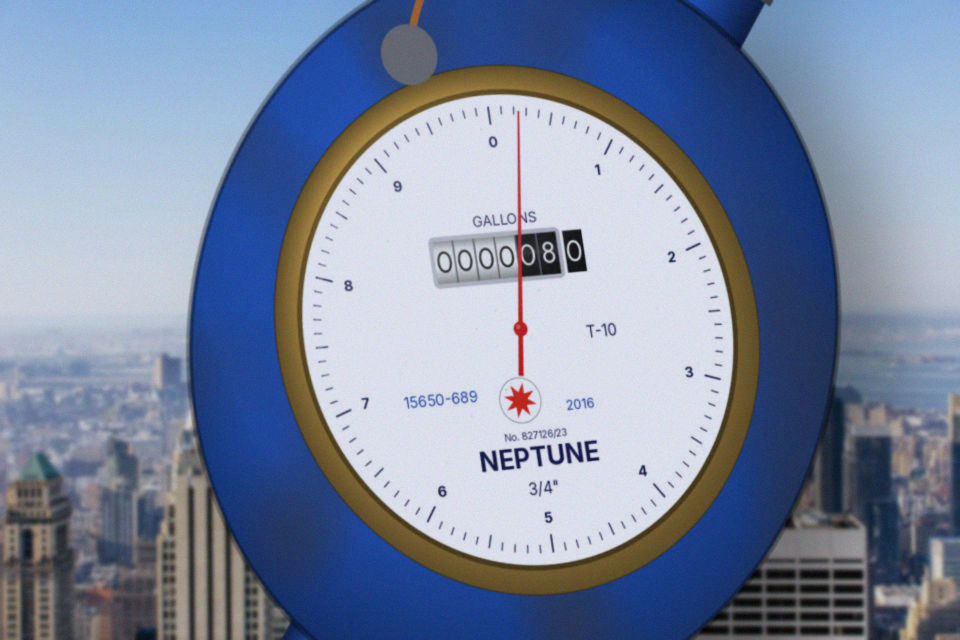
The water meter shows {"value": 80.2, "unit": "gal"}
